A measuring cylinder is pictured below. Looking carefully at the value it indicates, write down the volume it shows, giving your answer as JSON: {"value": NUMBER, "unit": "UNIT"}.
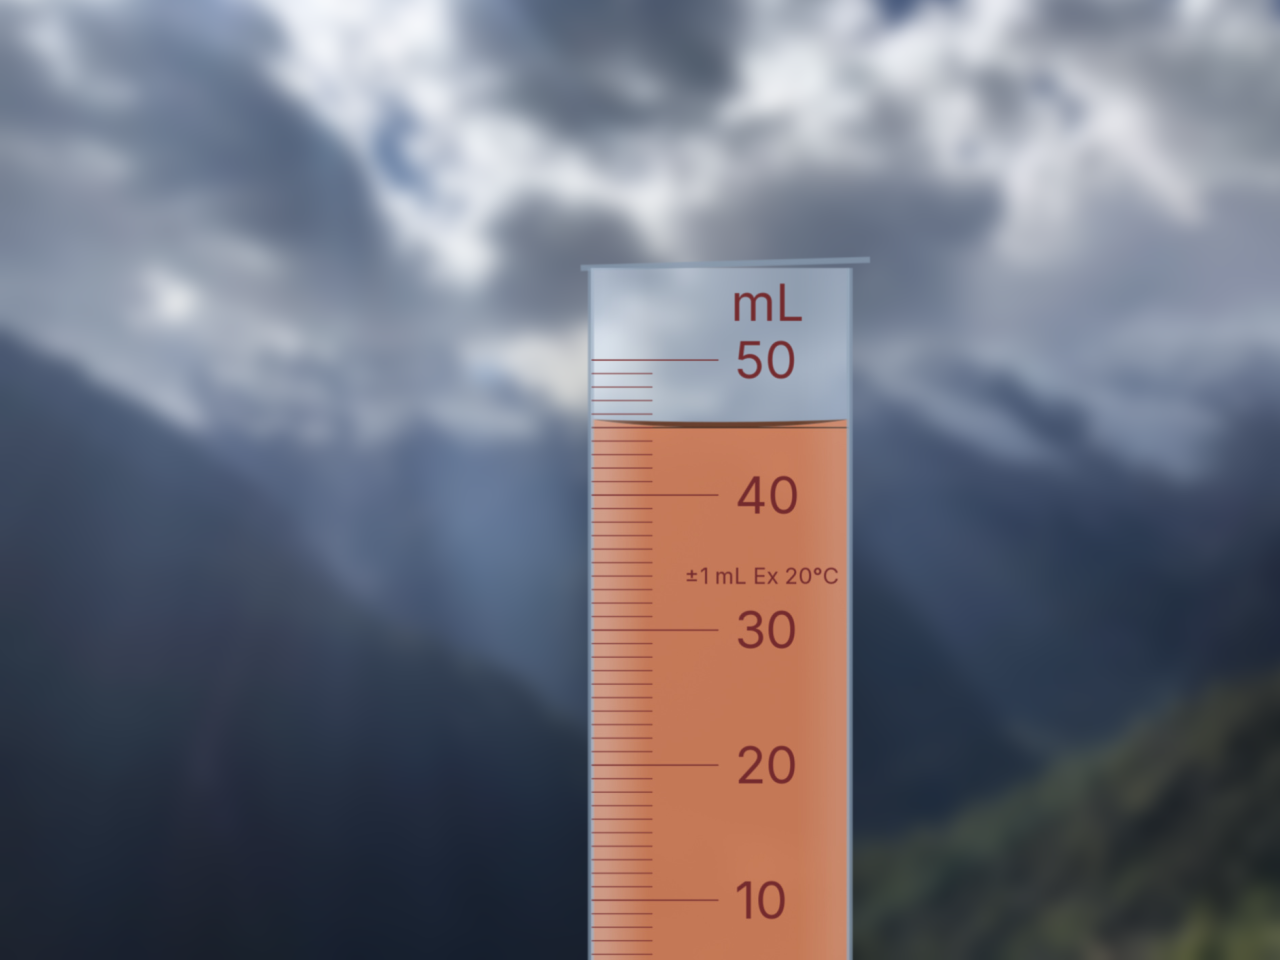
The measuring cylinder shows {"value": 45, "unit": "mL"}
